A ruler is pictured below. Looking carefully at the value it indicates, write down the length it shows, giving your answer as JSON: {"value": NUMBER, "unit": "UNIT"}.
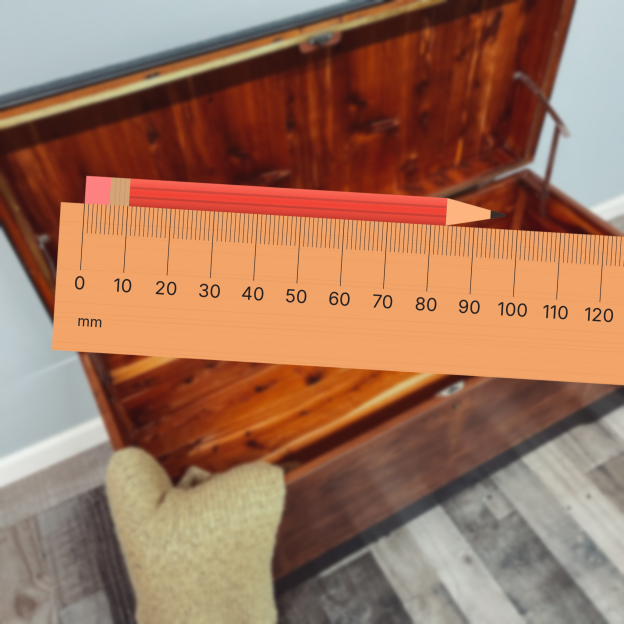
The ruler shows {"value": 97, "unit": "mm"}
